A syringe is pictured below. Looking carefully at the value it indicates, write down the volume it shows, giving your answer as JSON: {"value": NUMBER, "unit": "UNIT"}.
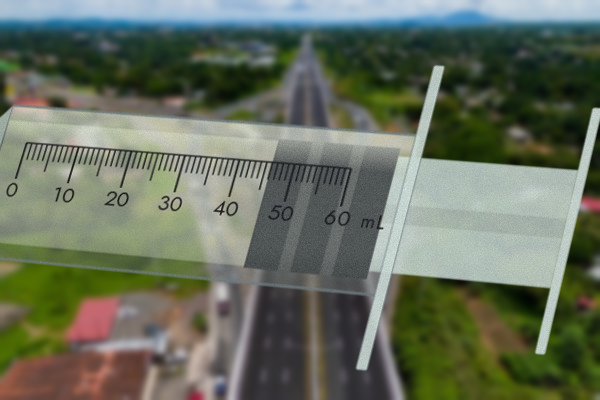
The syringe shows {"value": 46, "unit": "mL"}
